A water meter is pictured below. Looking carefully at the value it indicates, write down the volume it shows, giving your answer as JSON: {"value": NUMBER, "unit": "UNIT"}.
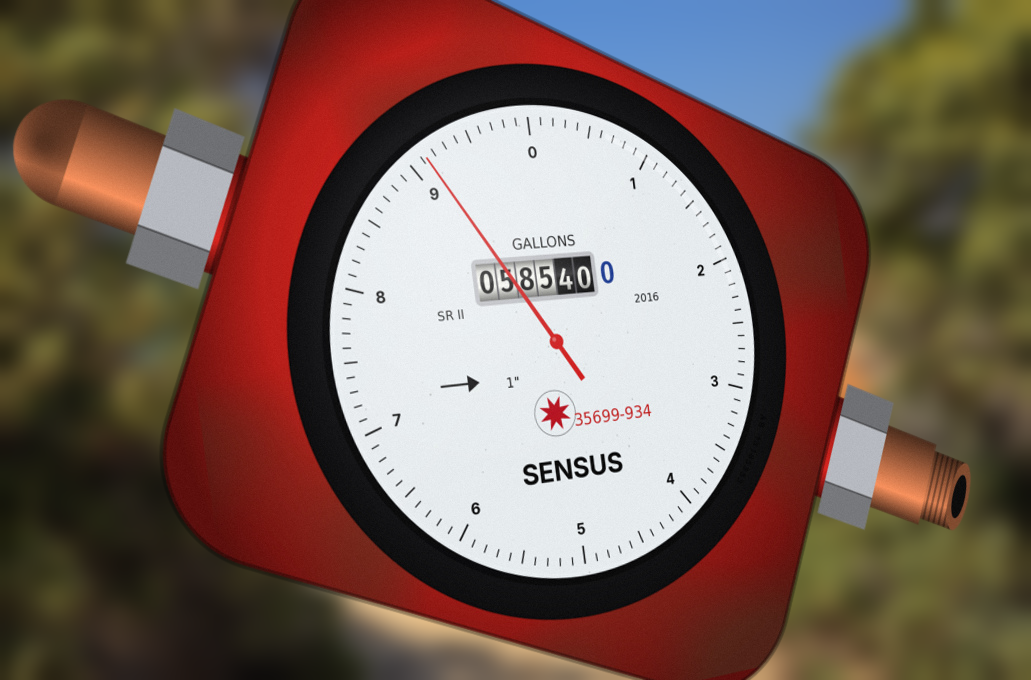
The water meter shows {"value": 585399.1, "unit": "gal"}
